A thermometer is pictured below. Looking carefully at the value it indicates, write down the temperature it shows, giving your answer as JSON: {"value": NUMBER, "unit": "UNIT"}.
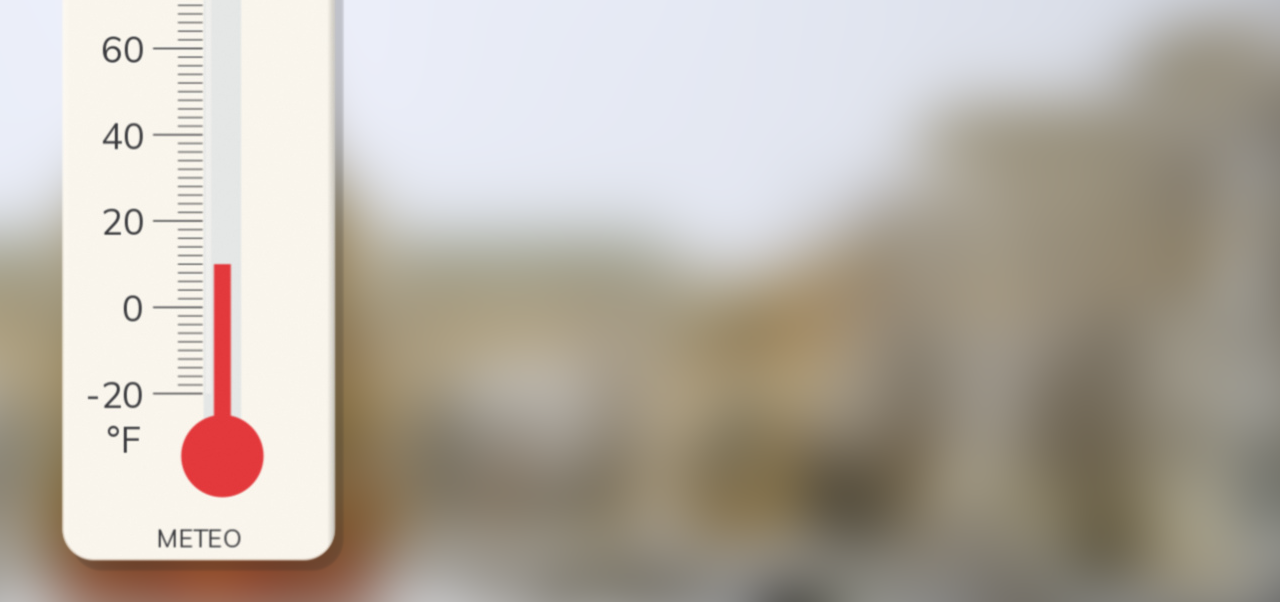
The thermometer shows {"value": 10, "unit": "°F"}
